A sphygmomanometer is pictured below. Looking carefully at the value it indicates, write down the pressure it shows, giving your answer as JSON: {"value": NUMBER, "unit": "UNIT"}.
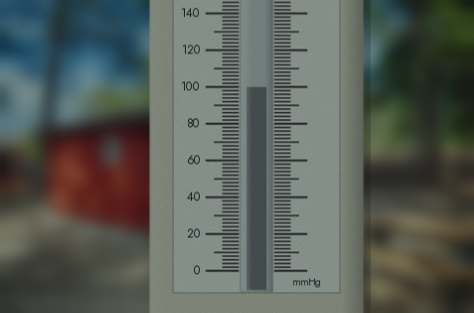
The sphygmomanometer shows {"value": 100, "unit": "mmHg"}
